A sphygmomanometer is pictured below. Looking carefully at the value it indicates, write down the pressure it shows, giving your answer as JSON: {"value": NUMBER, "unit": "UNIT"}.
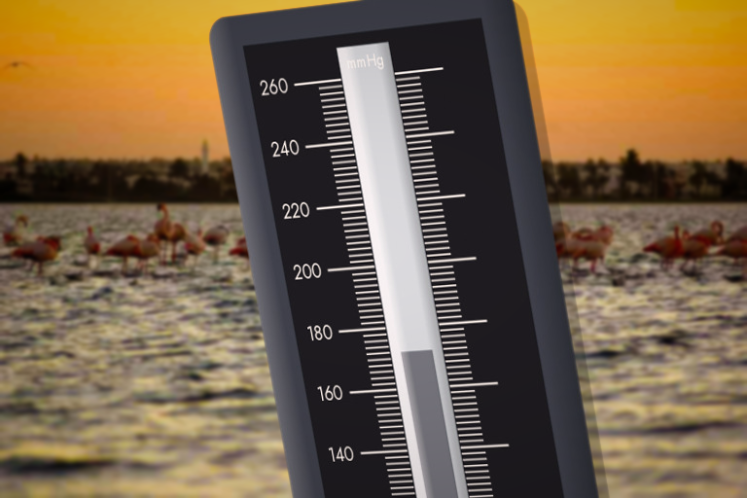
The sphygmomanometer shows {"value": 172, "unit": "mmHg"}
